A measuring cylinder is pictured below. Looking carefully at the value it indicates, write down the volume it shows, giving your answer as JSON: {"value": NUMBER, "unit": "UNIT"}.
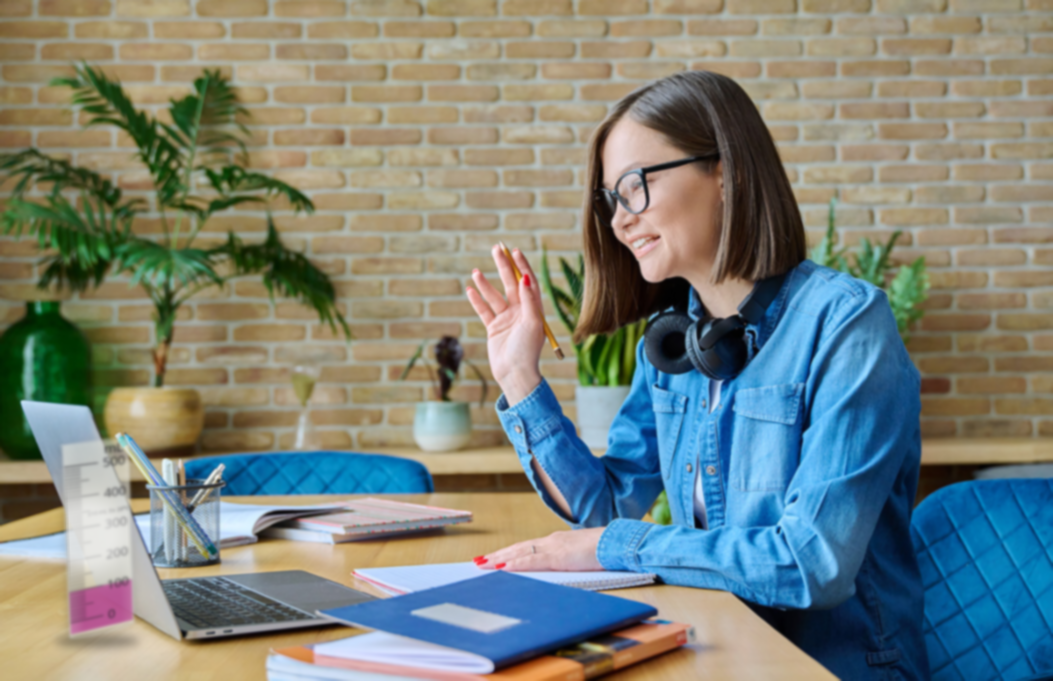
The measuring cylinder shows {"value": 100, "unit": "mL"}
